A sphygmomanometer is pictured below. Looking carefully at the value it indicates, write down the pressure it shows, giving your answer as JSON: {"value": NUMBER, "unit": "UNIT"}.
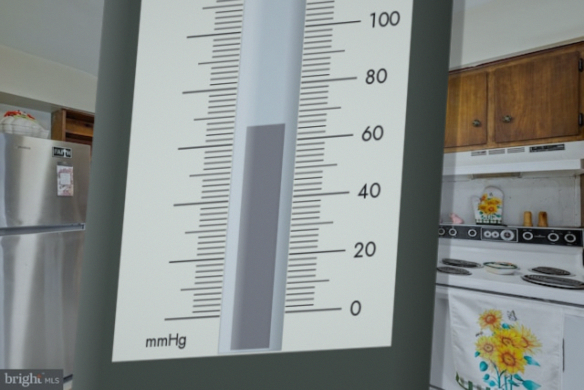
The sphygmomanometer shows {"value": 66, "unit": "mmHg"}
